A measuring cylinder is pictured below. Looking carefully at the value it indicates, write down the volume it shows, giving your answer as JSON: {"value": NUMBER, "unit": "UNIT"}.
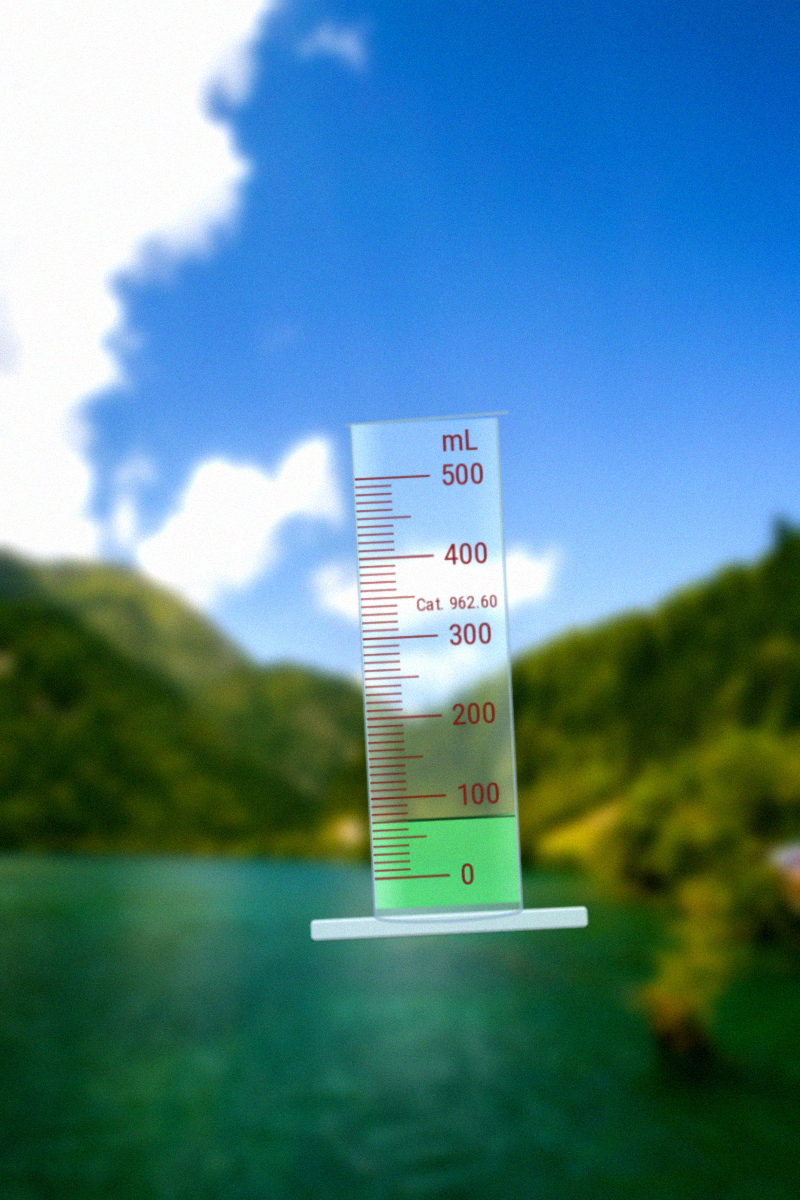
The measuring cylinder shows {"value": 70, "unit": "mL"}
